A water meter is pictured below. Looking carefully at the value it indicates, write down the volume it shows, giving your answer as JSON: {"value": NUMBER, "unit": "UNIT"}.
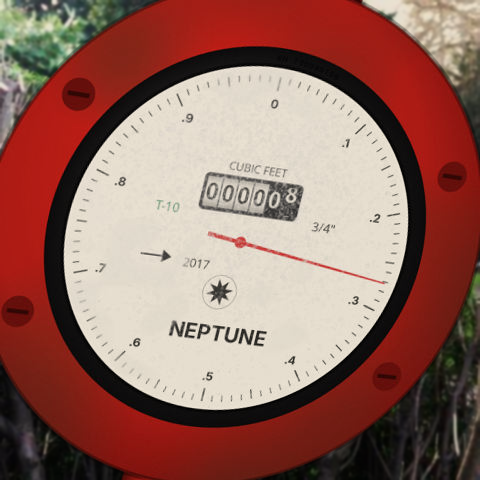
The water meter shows {"value": 8.27, "unit": "ft³"}
